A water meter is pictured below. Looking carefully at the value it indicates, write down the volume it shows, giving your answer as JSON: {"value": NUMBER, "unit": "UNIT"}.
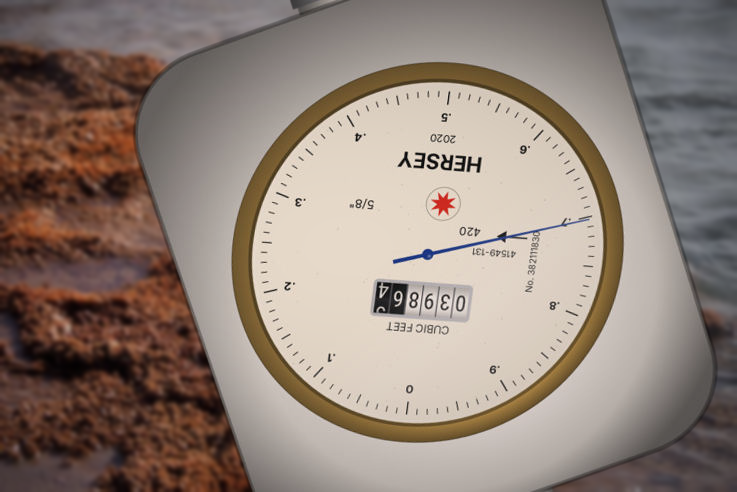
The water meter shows {"value": 39863.70, "unit": "ft³"}
